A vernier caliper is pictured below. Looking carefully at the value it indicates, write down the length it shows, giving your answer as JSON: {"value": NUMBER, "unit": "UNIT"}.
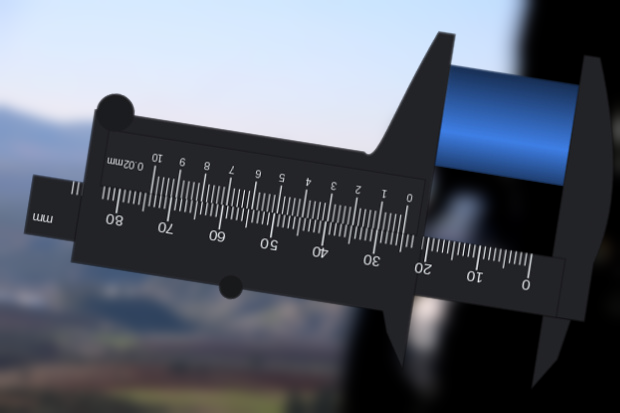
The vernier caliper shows {"value": 25.0, "unit": "mm"}
